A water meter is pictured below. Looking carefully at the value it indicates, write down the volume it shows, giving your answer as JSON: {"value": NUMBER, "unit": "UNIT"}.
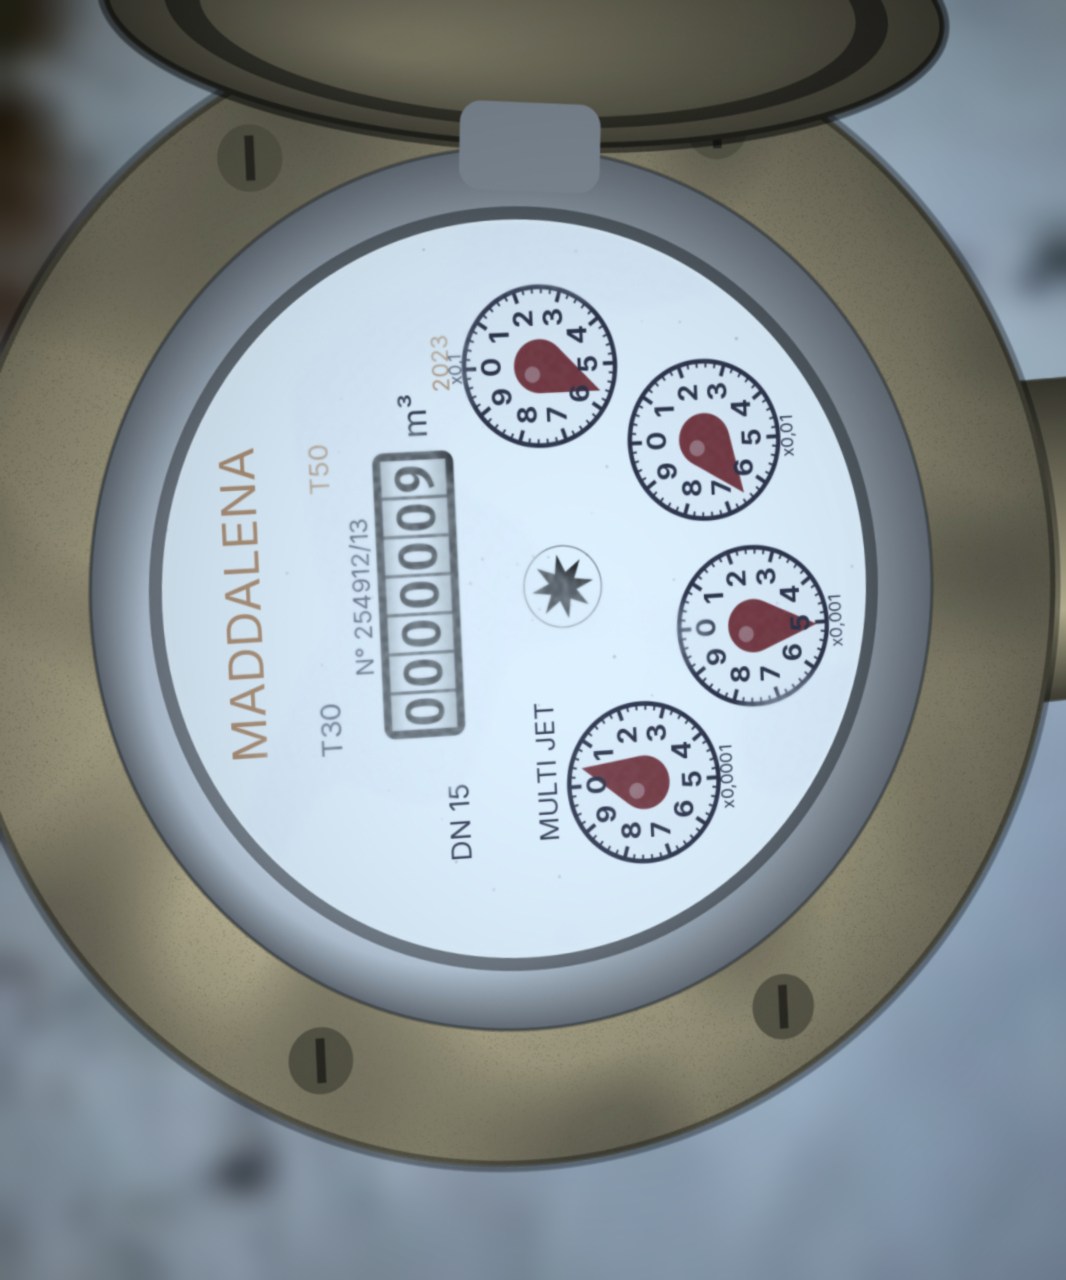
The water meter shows {"value": 9.5650, "unit": "m³"}
